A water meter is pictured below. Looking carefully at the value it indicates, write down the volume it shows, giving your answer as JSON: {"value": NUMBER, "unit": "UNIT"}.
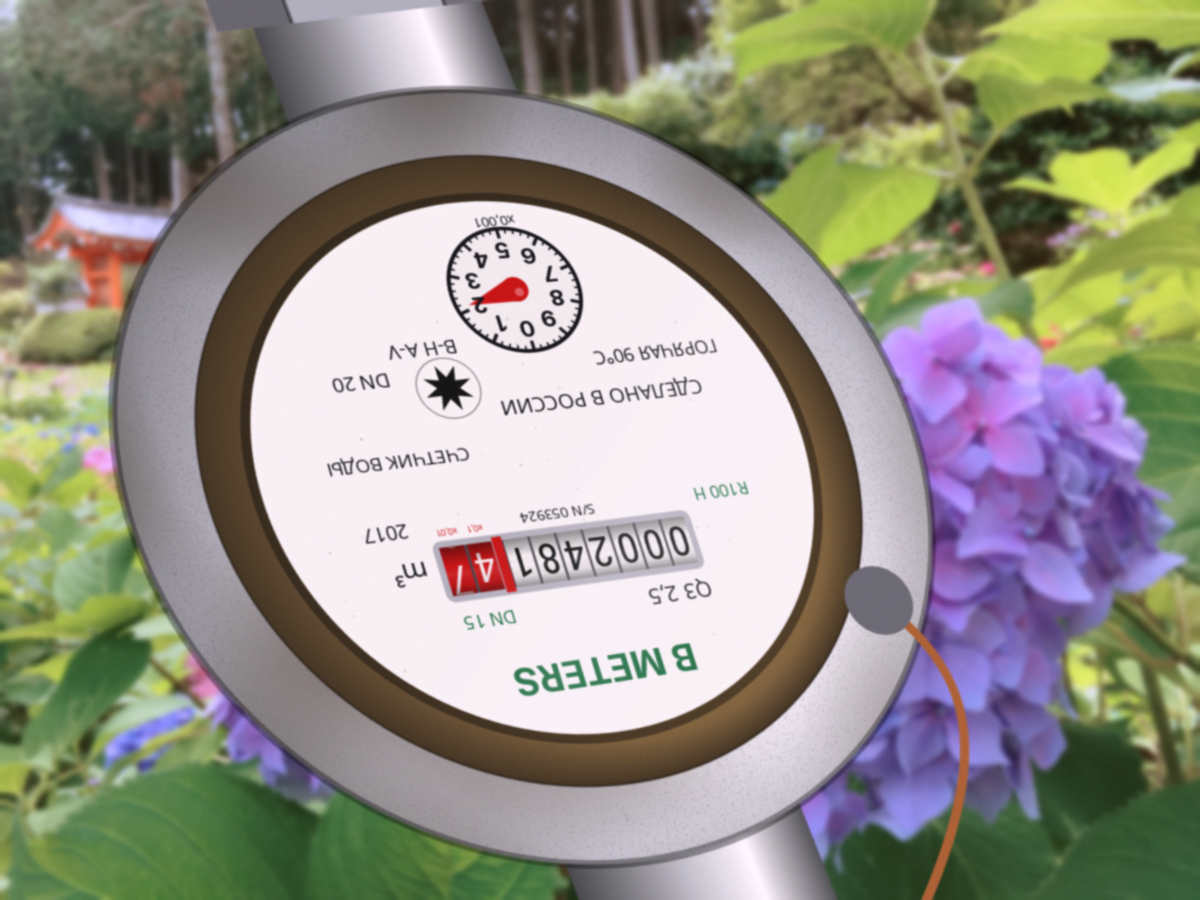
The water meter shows {"value": 2481.472, "unit": "m³"}
